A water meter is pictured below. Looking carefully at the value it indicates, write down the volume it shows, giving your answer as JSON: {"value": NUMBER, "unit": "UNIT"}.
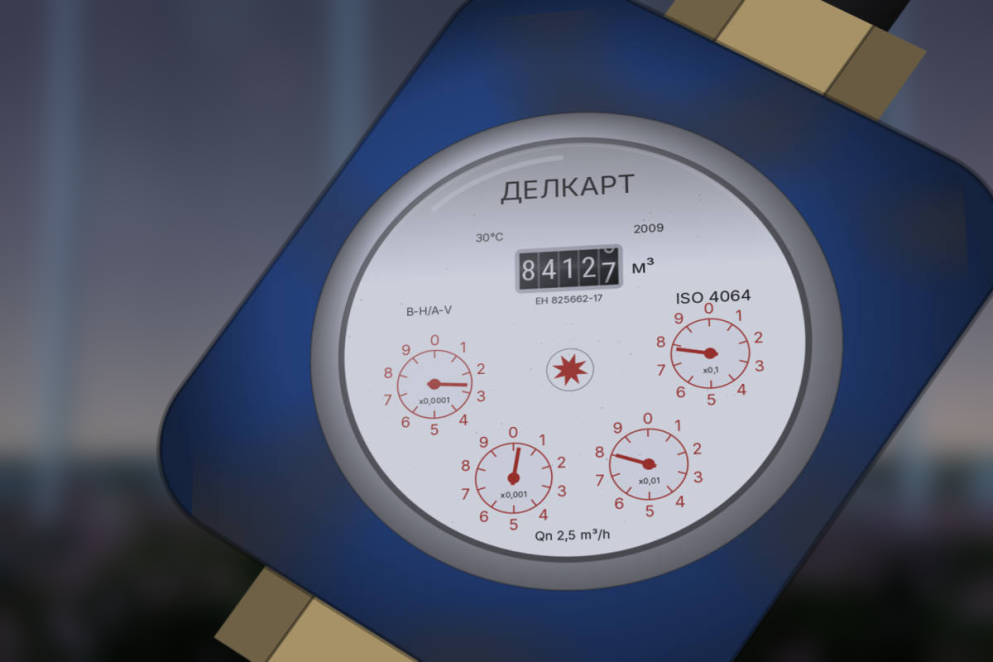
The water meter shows {"value": 84126.7802, "unit": "m³"}
